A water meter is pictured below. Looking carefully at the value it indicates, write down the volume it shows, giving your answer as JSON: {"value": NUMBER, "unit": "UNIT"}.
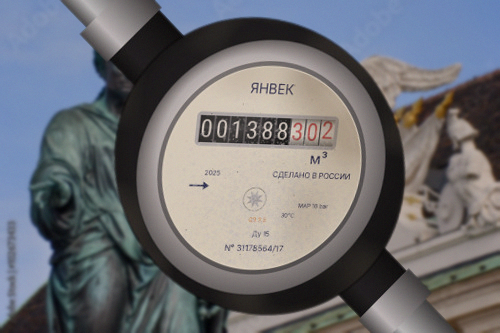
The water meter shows {"value": 1388.302, "unit": "m³"}
